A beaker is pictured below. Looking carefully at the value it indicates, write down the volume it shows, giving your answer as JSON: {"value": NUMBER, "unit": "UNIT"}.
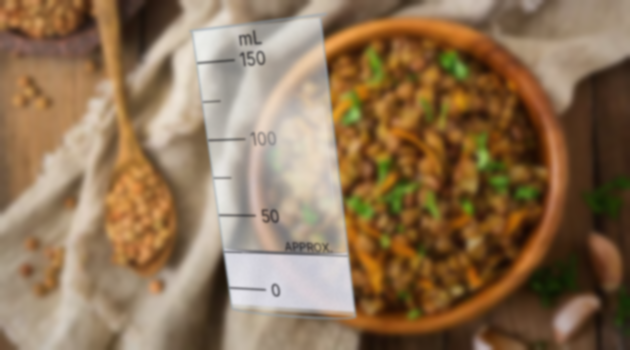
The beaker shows {"value": 25, "unit": "mL"}
